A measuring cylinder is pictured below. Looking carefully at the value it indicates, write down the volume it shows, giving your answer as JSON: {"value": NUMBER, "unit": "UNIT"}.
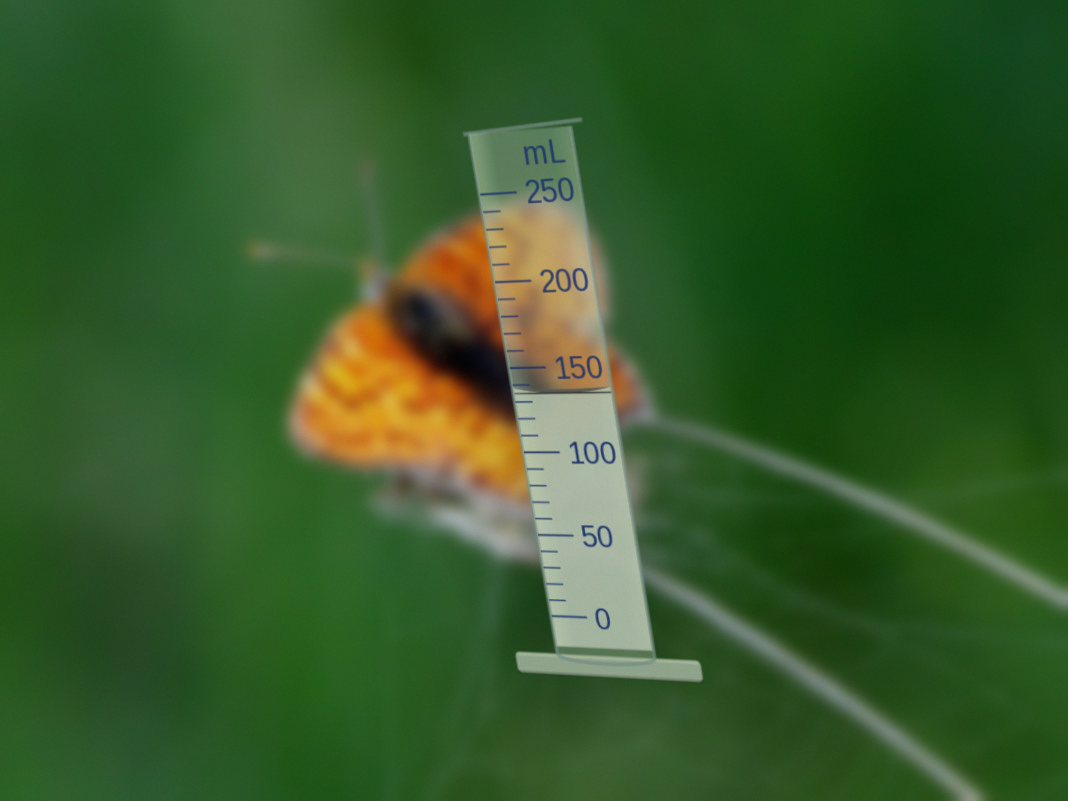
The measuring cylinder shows {"value": 135, "unit": "mL"}
